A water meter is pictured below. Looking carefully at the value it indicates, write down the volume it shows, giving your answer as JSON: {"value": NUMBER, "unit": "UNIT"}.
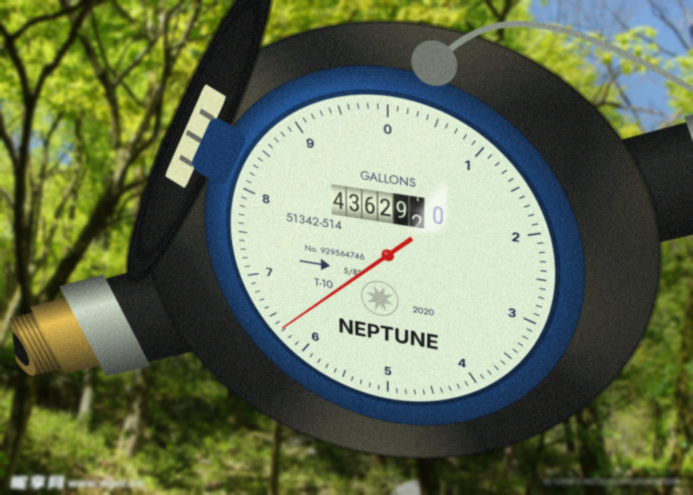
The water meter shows {"value": 4362916.3, "unit": "gal"}
